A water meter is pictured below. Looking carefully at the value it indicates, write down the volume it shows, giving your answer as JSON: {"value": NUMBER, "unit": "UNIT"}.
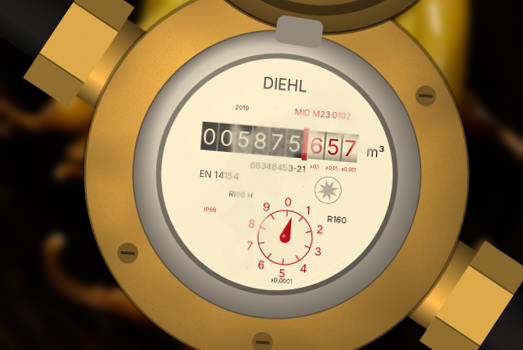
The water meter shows {"value": 5875.6570, "unit": "m³"}
